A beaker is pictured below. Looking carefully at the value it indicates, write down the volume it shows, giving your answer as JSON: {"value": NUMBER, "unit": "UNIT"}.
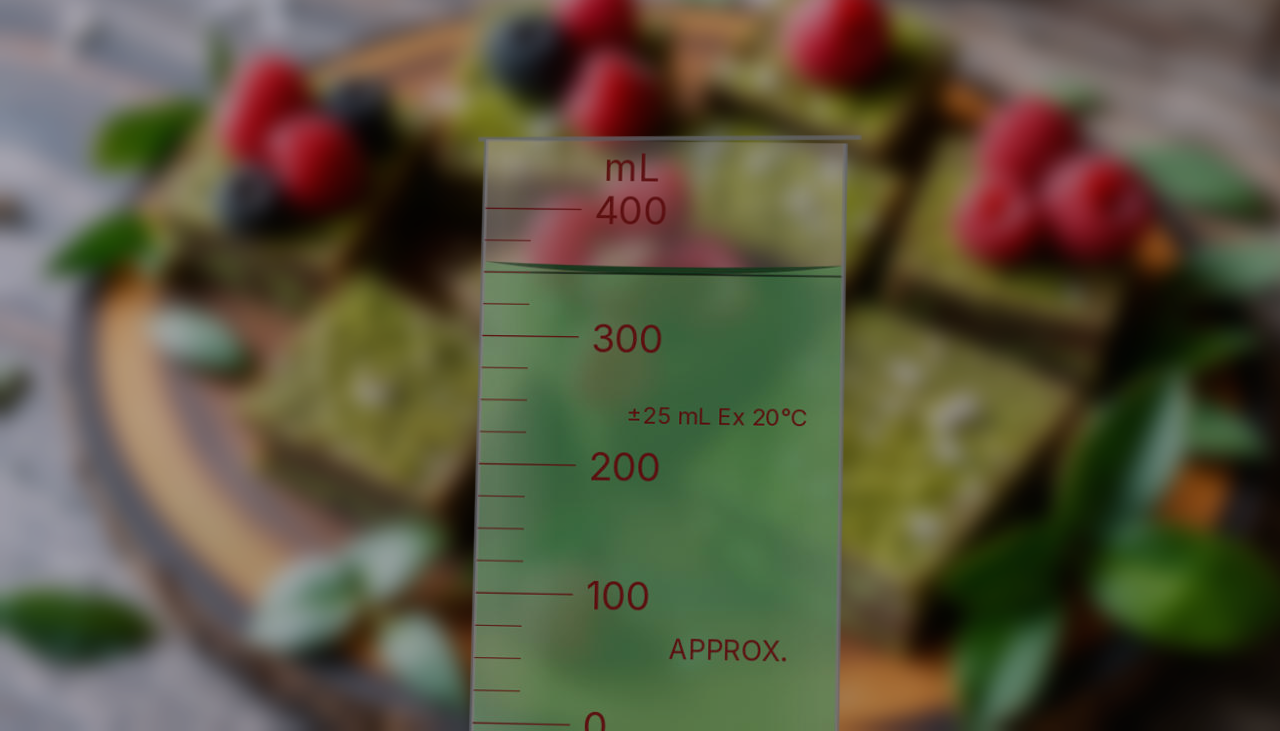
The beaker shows {"value": 350, "unit": "mL"}
